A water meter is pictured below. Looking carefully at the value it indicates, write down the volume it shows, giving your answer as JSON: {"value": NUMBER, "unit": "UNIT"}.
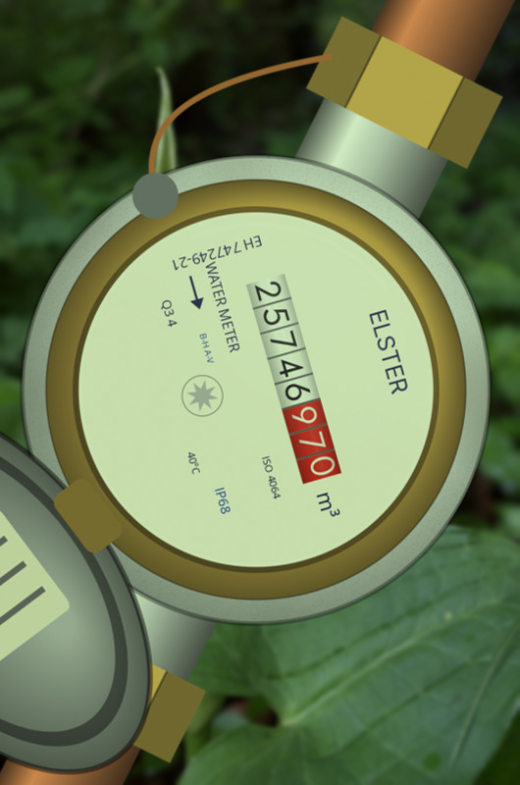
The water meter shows {"value": 25746.970, "unit": "m³"}
